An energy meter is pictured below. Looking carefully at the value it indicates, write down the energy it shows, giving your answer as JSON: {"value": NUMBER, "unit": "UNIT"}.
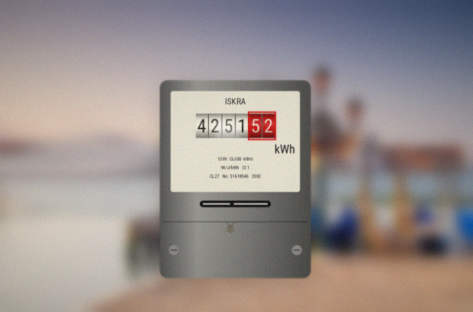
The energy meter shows {"value": 4251.52, "unit": "kWh"}
